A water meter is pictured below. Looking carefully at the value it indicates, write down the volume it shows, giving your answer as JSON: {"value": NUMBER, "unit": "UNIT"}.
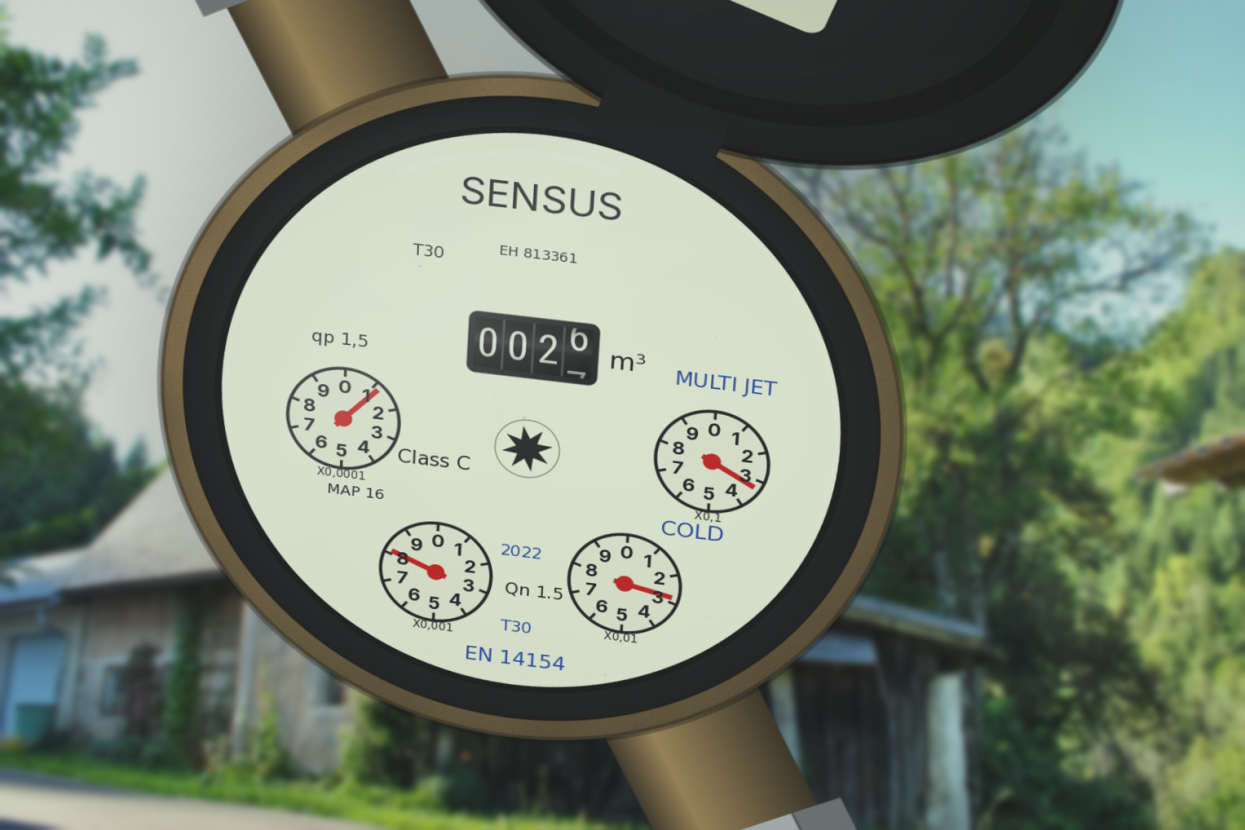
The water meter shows {"value": 26.3281, "unit": "m³"}
